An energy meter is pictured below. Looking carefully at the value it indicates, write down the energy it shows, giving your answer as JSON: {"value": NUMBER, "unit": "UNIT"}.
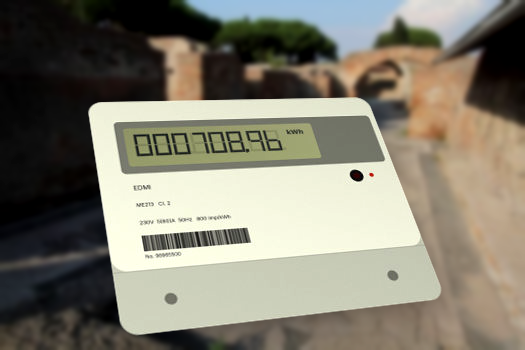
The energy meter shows {"value": 708.96, "unit": "kWh"}
